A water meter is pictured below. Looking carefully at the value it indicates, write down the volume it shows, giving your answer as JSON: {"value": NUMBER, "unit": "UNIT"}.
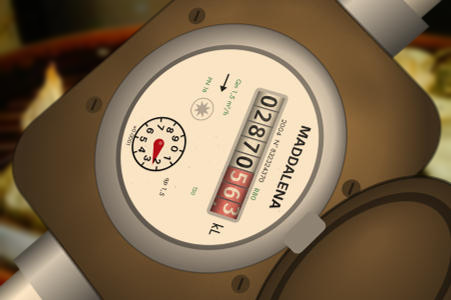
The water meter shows {"value": 2870.5632, "unit": "kL"}
